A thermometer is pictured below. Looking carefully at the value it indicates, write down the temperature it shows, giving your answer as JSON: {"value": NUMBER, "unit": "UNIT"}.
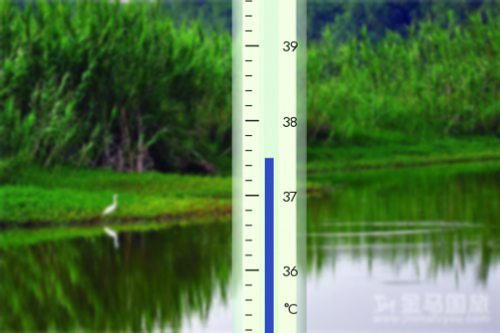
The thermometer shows {"value": 37.5, "unit": "°C"}
